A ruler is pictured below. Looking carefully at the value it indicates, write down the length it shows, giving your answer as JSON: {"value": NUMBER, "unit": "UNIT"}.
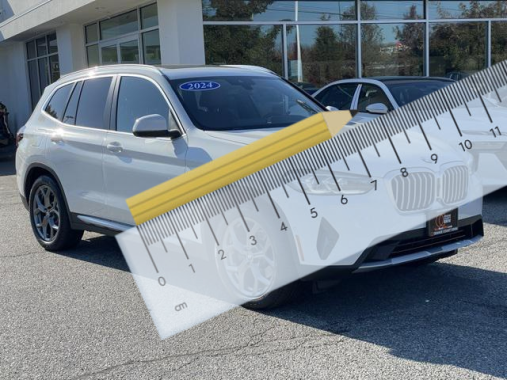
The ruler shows {"value": 7.5, "unit": "cm"}
